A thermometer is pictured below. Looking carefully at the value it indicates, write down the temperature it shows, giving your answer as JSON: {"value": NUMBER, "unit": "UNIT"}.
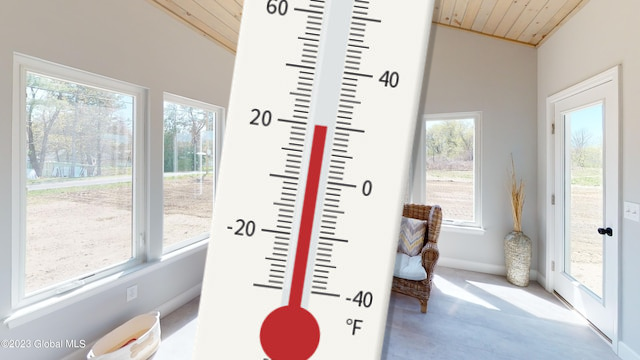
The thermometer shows {"value": 20, "unit": "°F"}
